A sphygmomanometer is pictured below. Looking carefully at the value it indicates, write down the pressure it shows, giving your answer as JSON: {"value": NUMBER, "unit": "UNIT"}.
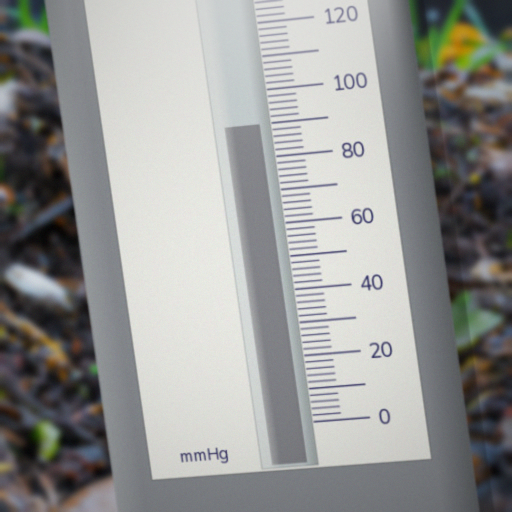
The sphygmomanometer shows {"value": 90, "unit": "mmHg"}
